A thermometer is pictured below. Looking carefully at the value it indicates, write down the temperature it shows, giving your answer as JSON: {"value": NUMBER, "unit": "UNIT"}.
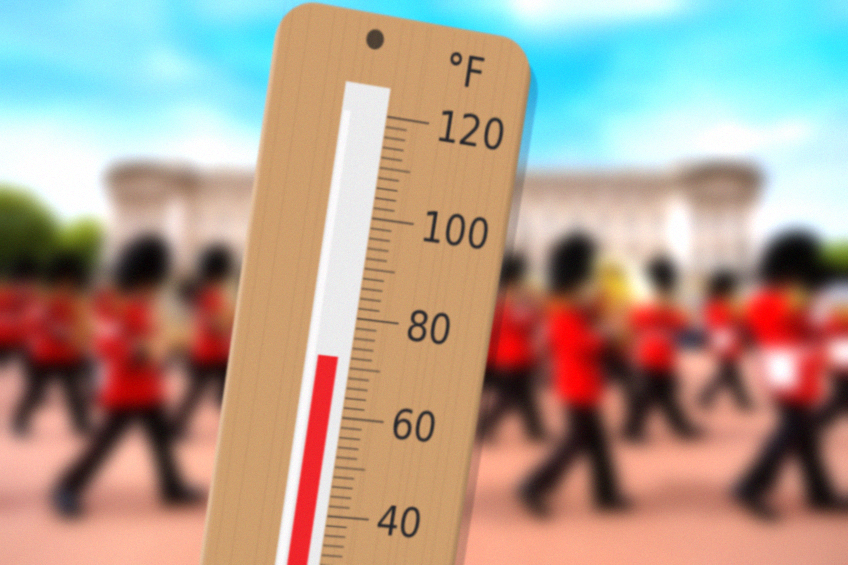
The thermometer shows {"value": 72, "unit": "°F"}
